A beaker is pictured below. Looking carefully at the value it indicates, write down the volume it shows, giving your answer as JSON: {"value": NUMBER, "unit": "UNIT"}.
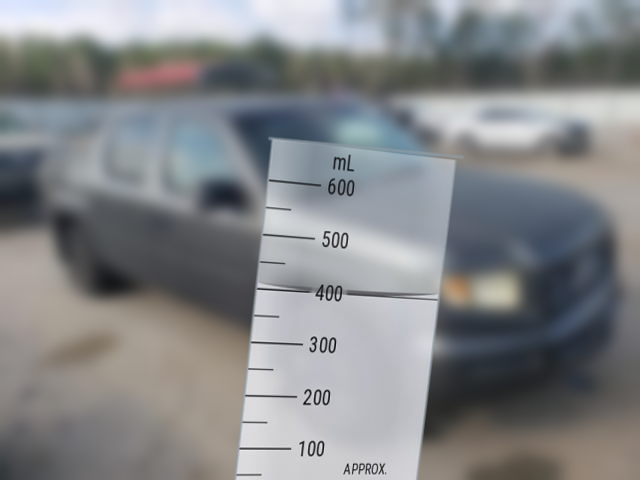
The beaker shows {"value": 400, "unit": "mL"}
